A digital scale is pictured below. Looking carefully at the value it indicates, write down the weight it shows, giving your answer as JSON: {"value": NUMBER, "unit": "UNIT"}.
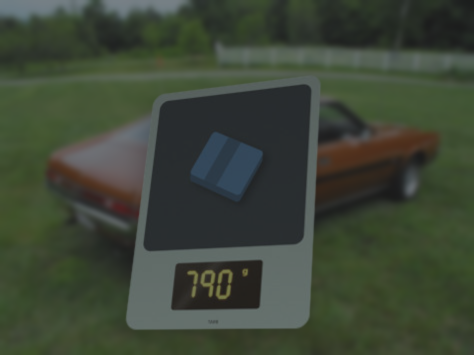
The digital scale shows {"value": 790, "unit": "g"}
